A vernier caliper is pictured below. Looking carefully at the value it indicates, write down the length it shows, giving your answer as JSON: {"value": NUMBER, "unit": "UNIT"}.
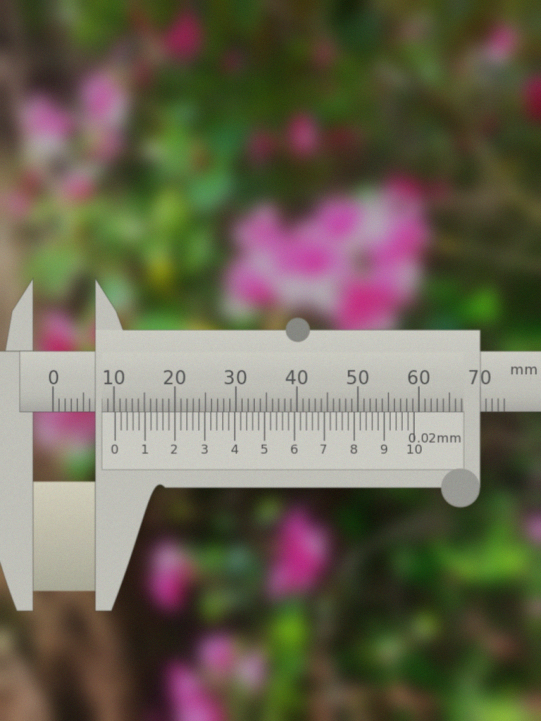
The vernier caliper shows {"value": 10.2, "unit": "mm"}
